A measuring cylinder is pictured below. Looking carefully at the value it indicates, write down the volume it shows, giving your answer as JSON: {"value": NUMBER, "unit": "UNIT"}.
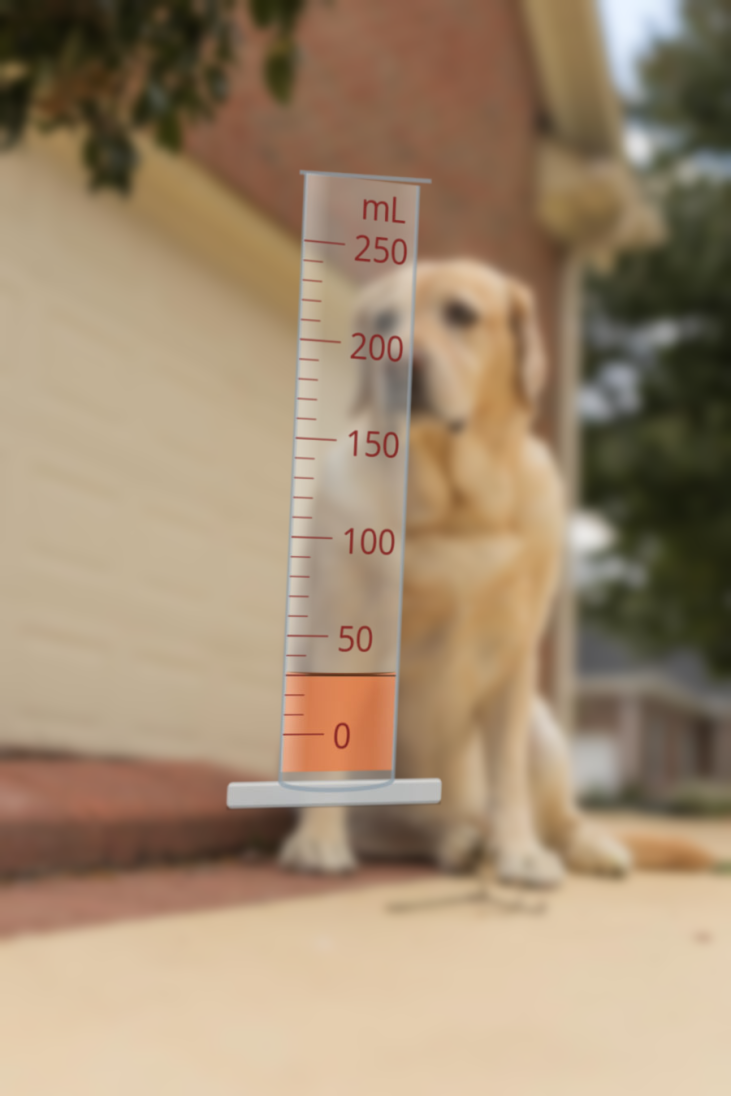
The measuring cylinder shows {"value": 30, "unit": "mL"}
